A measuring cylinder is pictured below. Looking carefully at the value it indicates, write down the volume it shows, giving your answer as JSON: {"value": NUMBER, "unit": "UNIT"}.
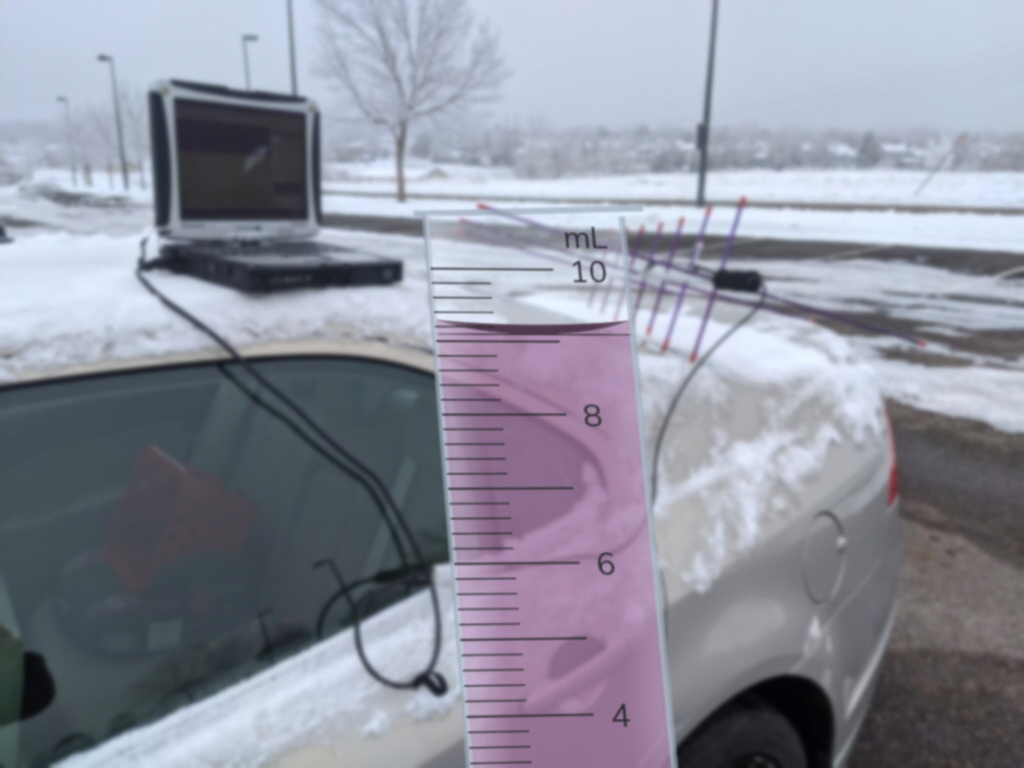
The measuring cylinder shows {"value": 9.1, "unit": "mL"}
